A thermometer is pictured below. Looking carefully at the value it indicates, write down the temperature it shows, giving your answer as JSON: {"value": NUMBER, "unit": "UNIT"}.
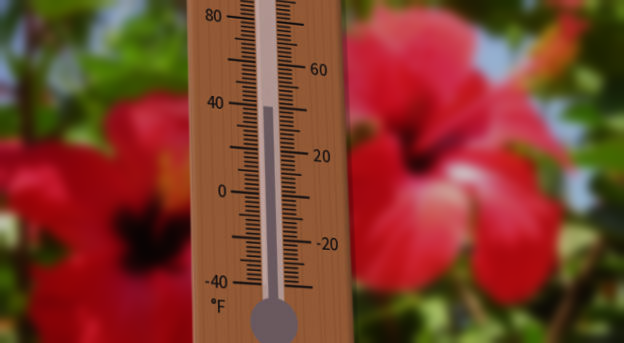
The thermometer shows {"value": 40, "unit": "°F"}
